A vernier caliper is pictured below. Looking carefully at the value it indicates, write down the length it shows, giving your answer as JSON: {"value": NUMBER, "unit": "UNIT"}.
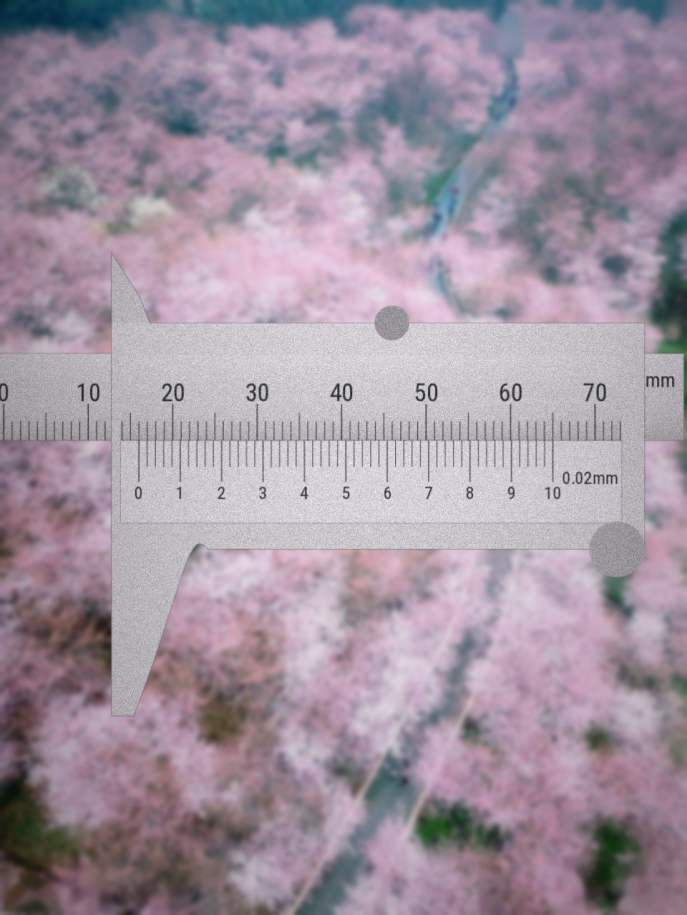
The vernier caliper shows {"value": 16.0, "unit": "mm"}
